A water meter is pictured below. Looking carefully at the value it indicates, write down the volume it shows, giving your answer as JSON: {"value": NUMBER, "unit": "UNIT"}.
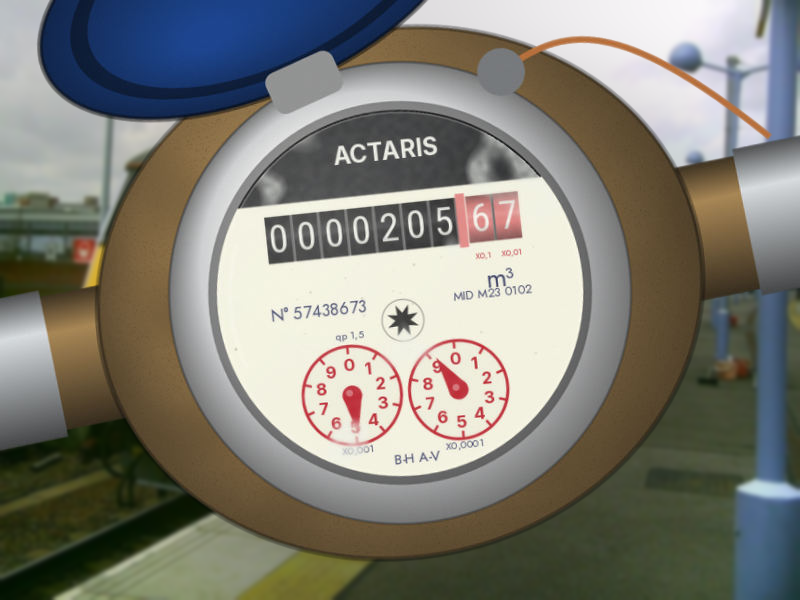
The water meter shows {"value": 205.6749, "unit": "m³"}
